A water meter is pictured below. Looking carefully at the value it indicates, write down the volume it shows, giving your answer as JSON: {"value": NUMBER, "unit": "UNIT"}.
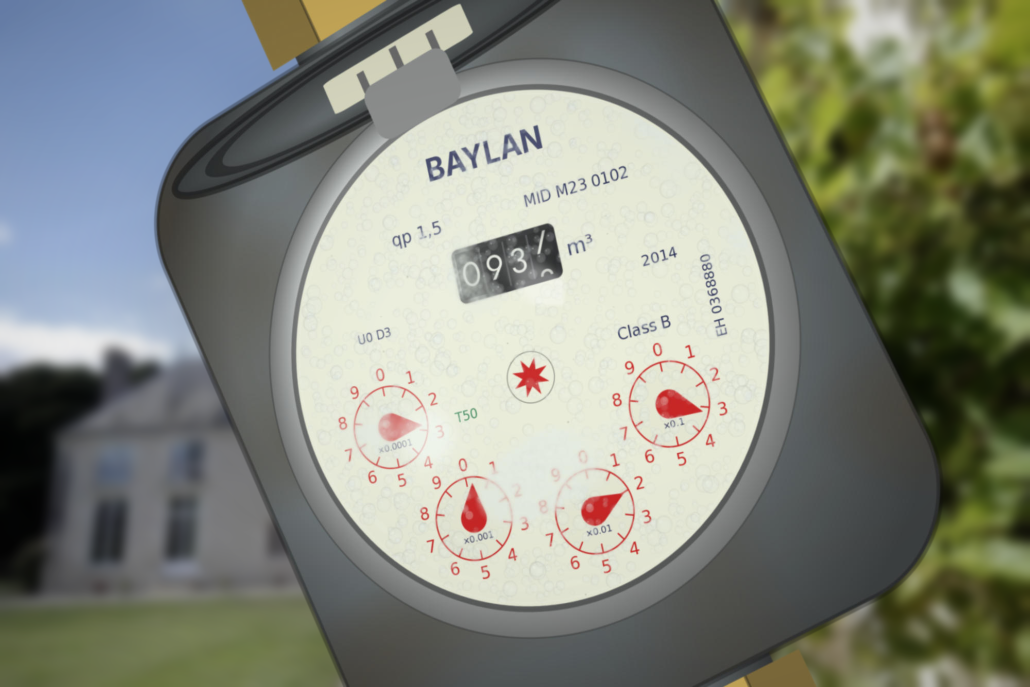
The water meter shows {"value": 937.3202, "unit": "m³"}
